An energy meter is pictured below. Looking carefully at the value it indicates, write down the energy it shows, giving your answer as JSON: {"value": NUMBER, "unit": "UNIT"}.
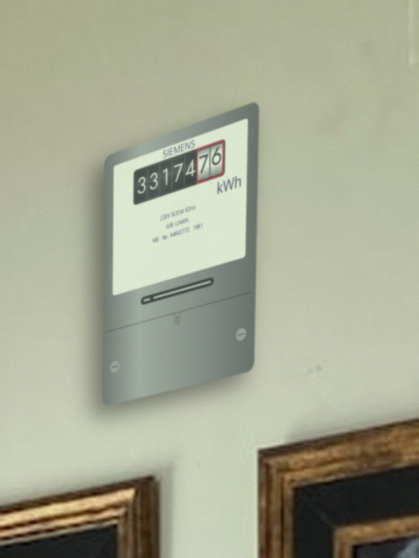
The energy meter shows {"value": 33174.76, "unit": "kWh"}
